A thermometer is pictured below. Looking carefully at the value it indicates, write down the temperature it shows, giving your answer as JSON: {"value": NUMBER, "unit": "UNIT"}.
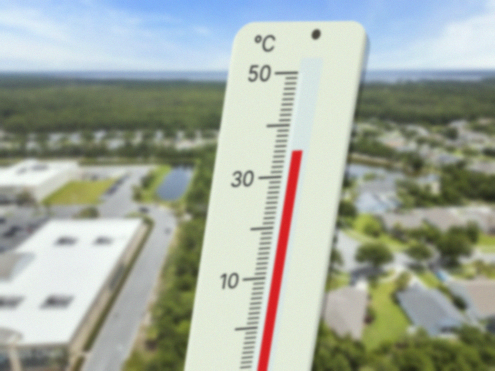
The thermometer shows {"value": 35, "unit": "°C"}
